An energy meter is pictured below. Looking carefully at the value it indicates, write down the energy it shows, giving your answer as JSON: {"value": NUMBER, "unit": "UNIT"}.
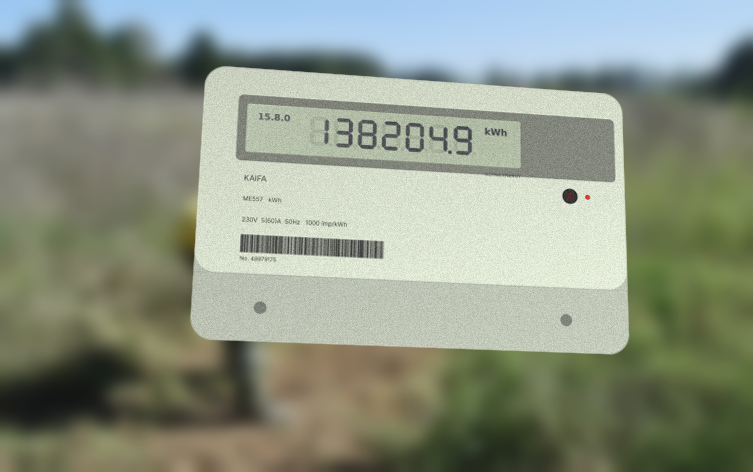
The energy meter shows {"value": 138204.9, "unit": "kWh"}
